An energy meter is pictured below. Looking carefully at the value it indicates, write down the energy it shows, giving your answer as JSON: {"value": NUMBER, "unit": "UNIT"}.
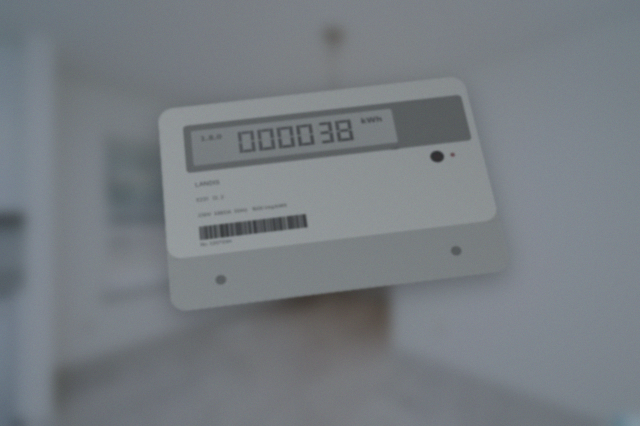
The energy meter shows {"value": 38, "unit": "kWh"}
